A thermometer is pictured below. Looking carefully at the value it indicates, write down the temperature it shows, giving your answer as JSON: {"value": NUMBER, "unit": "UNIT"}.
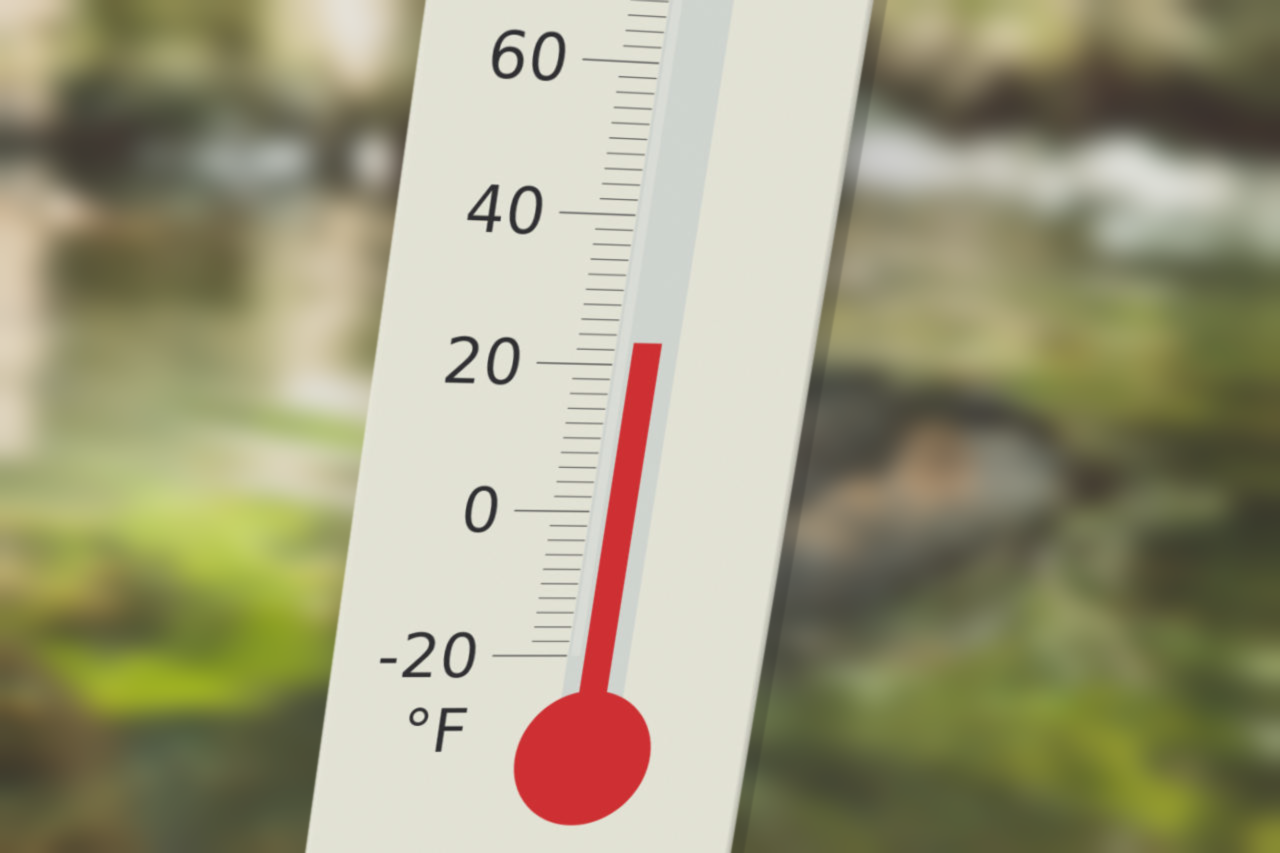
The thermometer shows {"value": 23, "unit": "°F"}
